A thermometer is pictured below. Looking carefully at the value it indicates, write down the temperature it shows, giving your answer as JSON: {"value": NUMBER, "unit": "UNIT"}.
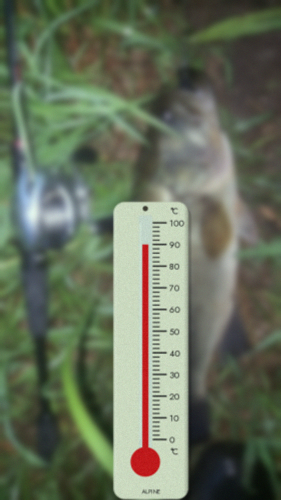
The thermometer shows {"value": 90, "unit": "°C"}
